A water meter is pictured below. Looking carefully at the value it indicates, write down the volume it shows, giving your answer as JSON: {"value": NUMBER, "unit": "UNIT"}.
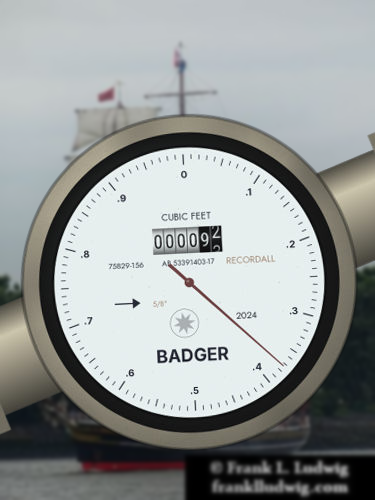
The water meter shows {"value": 92.37, "unit": "ft³"}
